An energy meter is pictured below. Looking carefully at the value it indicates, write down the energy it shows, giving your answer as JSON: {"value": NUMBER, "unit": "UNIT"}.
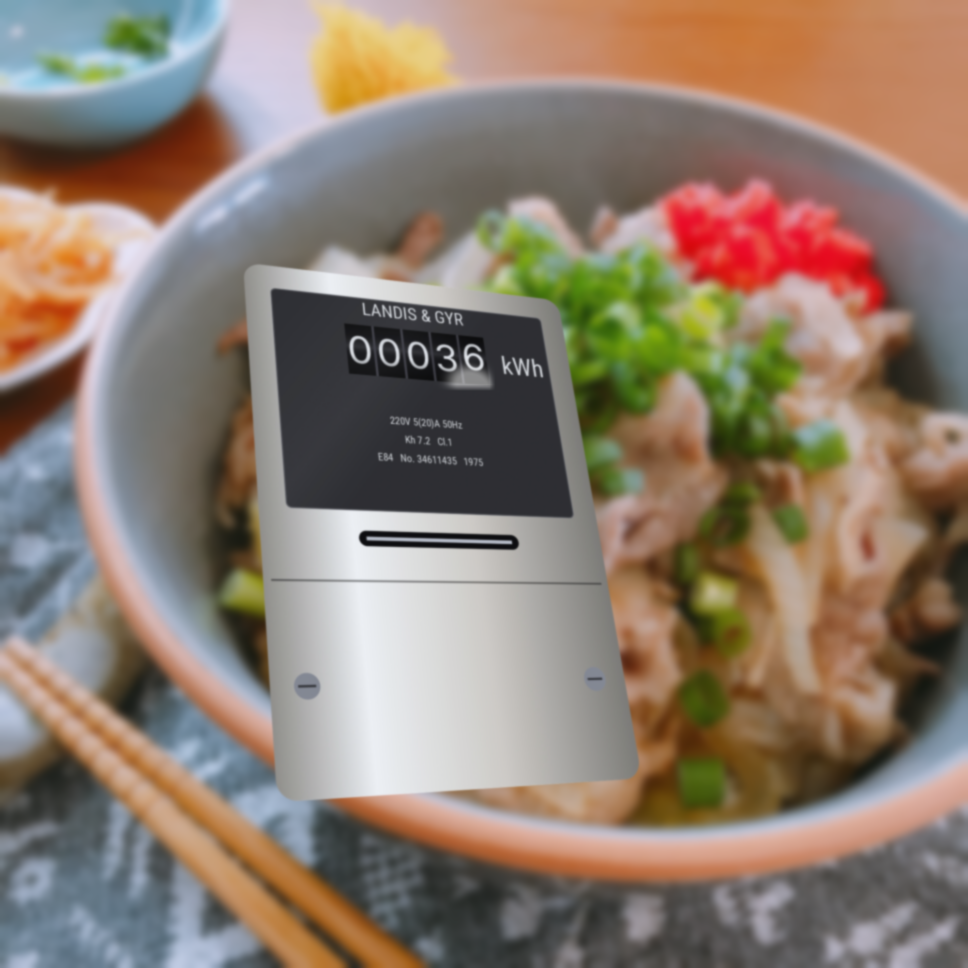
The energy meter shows {"value": 36, "unit": "kWh"}
